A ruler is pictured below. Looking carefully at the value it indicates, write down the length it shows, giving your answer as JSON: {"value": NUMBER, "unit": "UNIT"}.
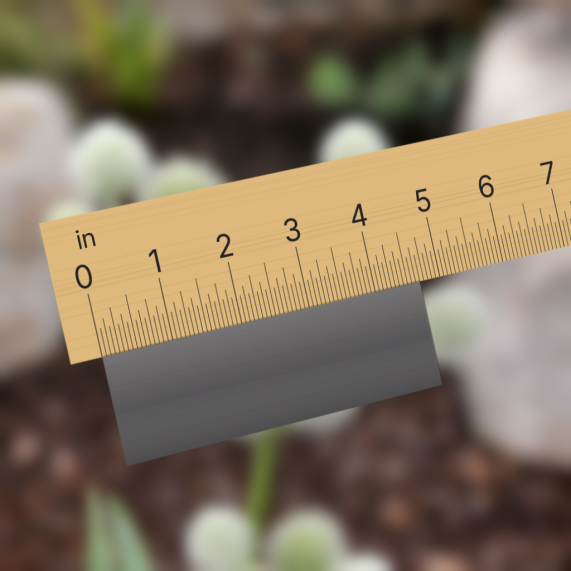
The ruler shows {"value": 4.6875, "unit": "in"}
